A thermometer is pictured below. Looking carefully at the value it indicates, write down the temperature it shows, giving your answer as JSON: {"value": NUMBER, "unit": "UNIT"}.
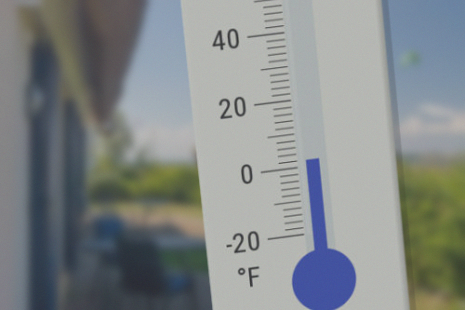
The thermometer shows {"value": 2, "unit": "°F"}
